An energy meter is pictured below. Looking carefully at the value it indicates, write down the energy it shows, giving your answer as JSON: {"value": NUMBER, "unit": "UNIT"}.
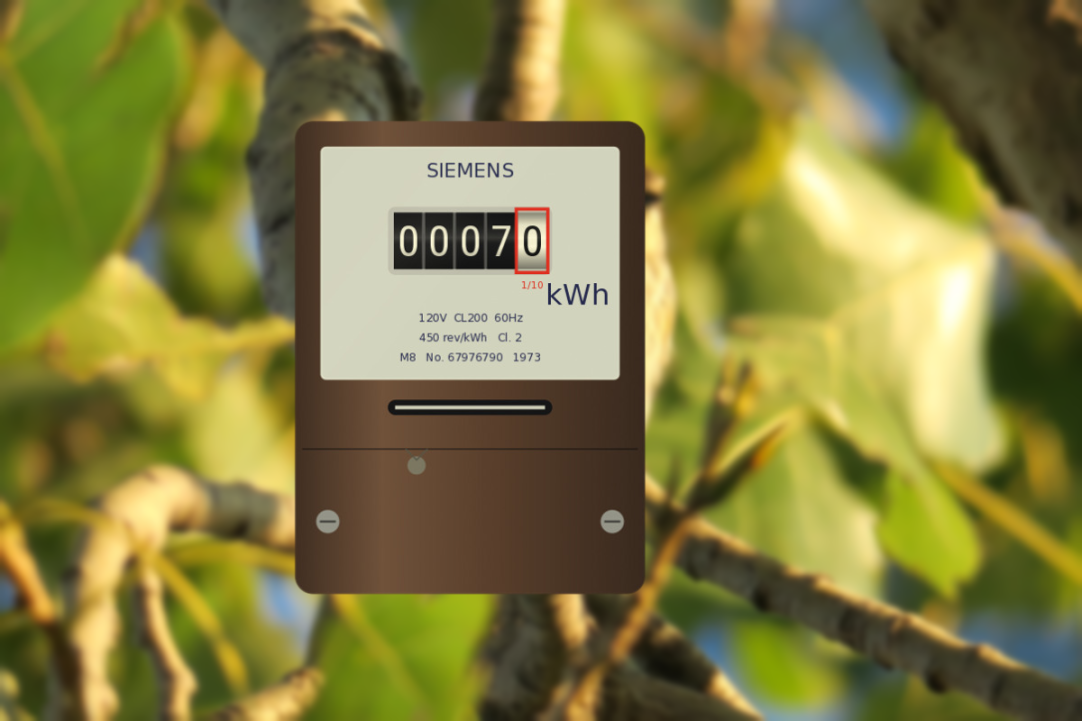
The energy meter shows {"value": 7.0, "unit": "kWh"}
